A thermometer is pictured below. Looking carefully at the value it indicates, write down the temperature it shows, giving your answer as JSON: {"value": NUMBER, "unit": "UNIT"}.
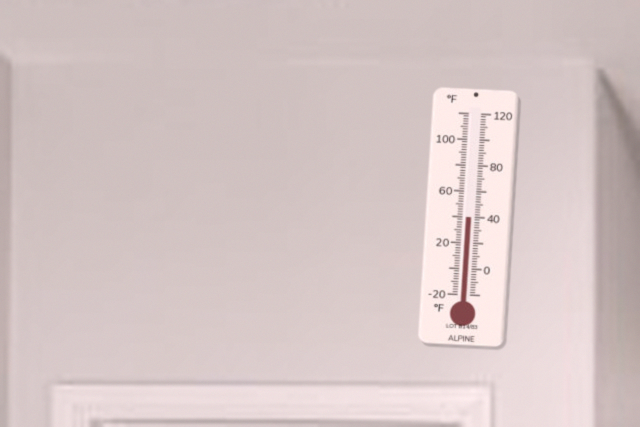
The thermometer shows {"value": 40, "unit": "°F"}
